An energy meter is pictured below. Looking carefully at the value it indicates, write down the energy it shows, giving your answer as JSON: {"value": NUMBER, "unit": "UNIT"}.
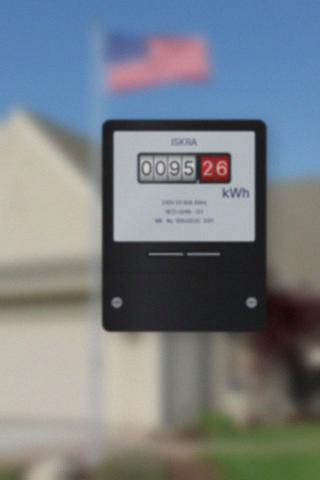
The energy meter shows {"value": 95.26, "unit": "kWh"}
